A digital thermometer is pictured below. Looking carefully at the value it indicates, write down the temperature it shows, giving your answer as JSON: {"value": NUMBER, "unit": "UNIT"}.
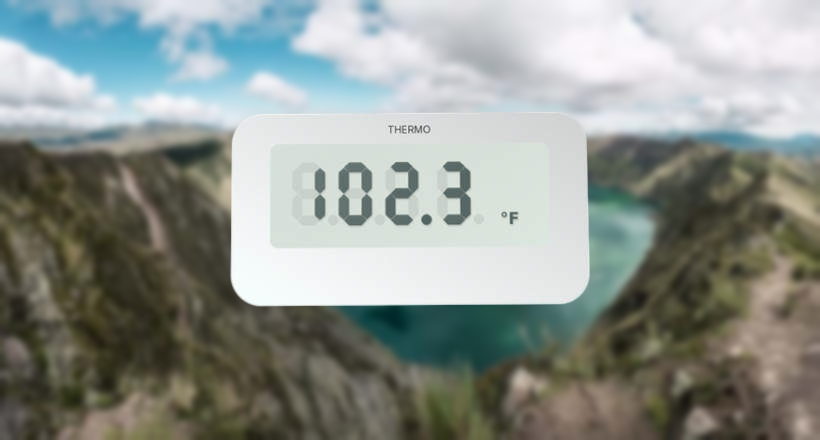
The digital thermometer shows {"value": 102.3, "unit": "°F"}
